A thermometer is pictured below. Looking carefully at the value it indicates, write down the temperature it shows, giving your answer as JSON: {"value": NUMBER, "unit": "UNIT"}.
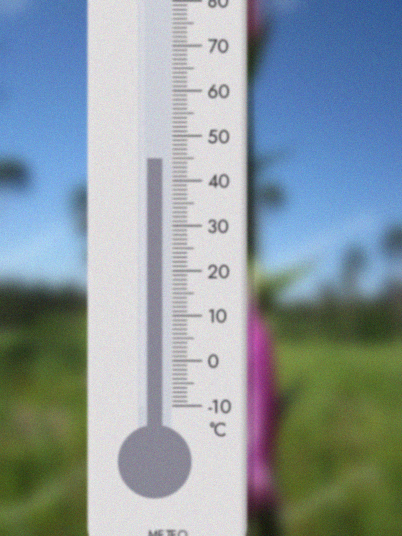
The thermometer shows {"value": 45, "unit": "°C"}
